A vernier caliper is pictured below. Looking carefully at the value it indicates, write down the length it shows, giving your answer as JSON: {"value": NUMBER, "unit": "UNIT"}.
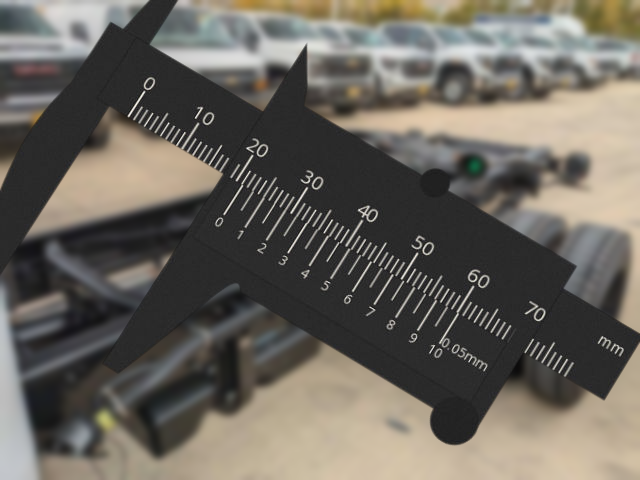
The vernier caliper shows {"value": 21.2, "unit": "mm"}
